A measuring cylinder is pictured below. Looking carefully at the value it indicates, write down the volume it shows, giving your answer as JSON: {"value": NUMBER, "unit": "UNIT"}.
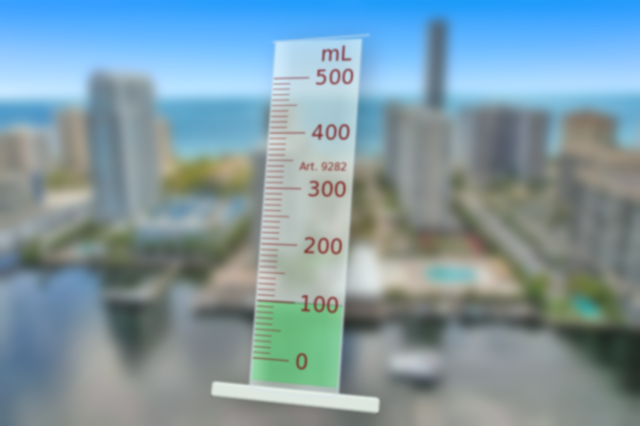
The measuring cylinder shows {"value": 100, "unit": "mL"}
